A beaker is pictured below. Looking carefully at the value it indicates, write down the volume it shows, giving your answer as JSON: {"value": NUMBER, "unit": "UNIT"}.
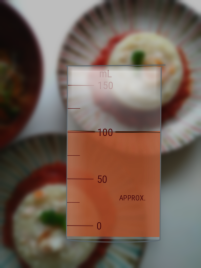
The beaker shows {"value": 100, "unit": "mL"}
